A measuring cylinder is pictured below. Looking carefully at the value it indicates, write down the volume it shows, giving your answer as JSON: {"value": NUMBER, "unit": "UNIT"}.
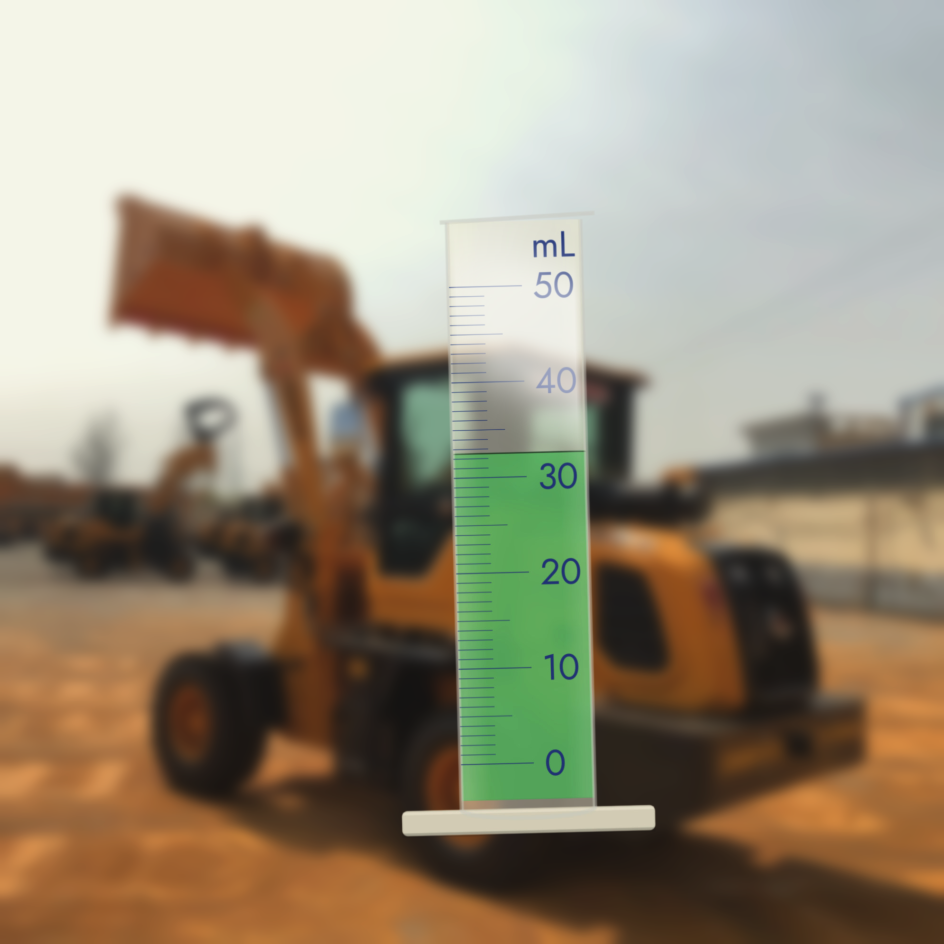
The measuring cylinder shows {"value": 32.5, "unit": "mL"}
